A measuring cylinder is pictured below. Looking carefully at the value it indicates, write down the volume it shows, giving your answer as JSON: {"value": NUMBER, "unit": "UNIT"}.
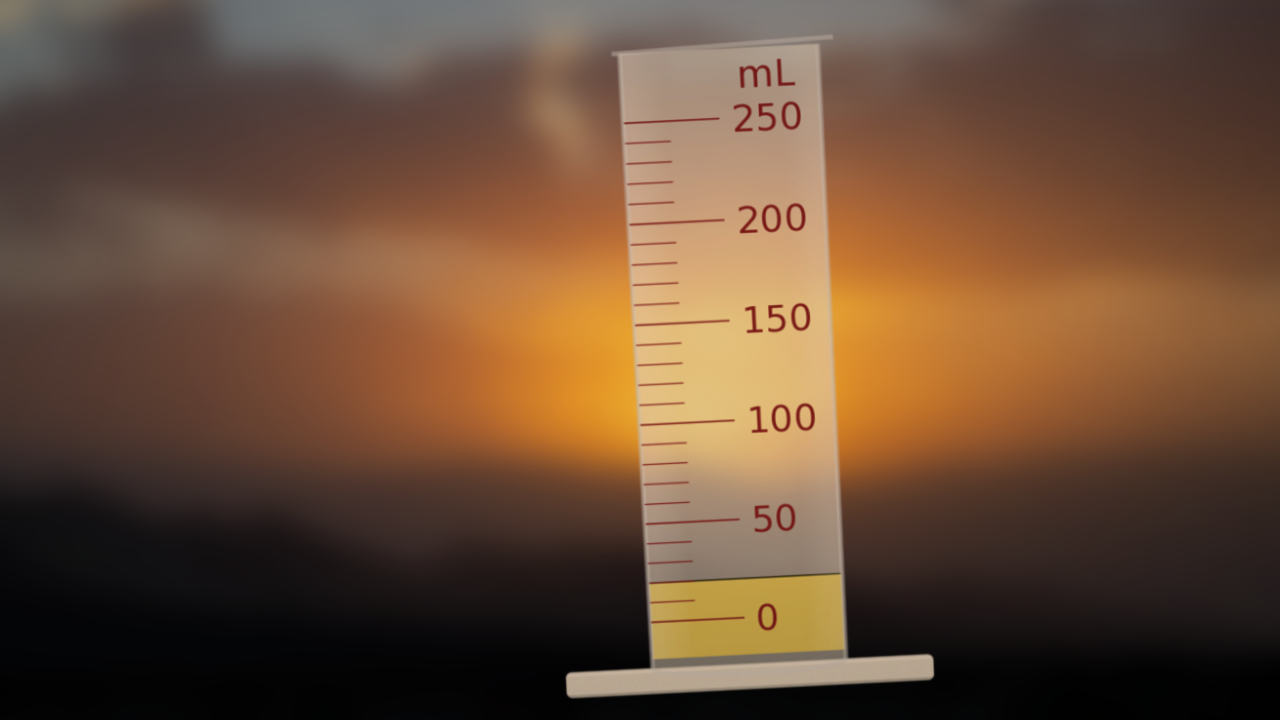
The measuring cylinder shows {"value": 20, "unit": "mL"}
